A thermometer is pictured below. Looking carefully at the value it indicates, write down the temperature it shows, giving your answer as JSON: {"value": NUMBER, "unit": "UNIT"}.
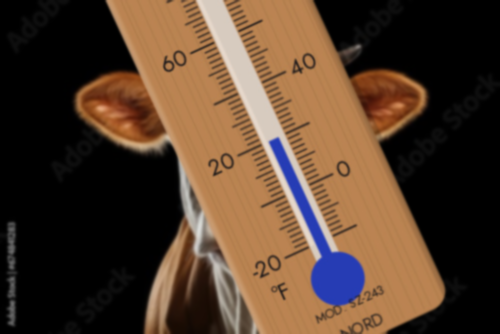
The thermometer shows {"value": 20, "unit": "°F"}
